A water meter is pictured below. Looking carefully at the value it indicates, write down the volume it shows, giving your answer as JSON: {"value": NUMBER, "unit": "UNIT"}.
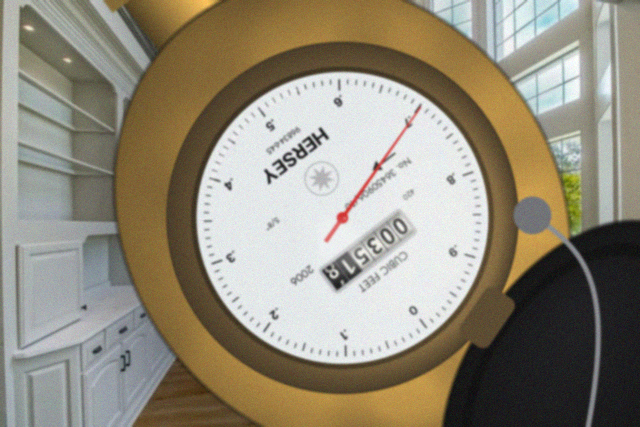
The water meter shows {"value": 3517.70, "unit": "ft³"}
